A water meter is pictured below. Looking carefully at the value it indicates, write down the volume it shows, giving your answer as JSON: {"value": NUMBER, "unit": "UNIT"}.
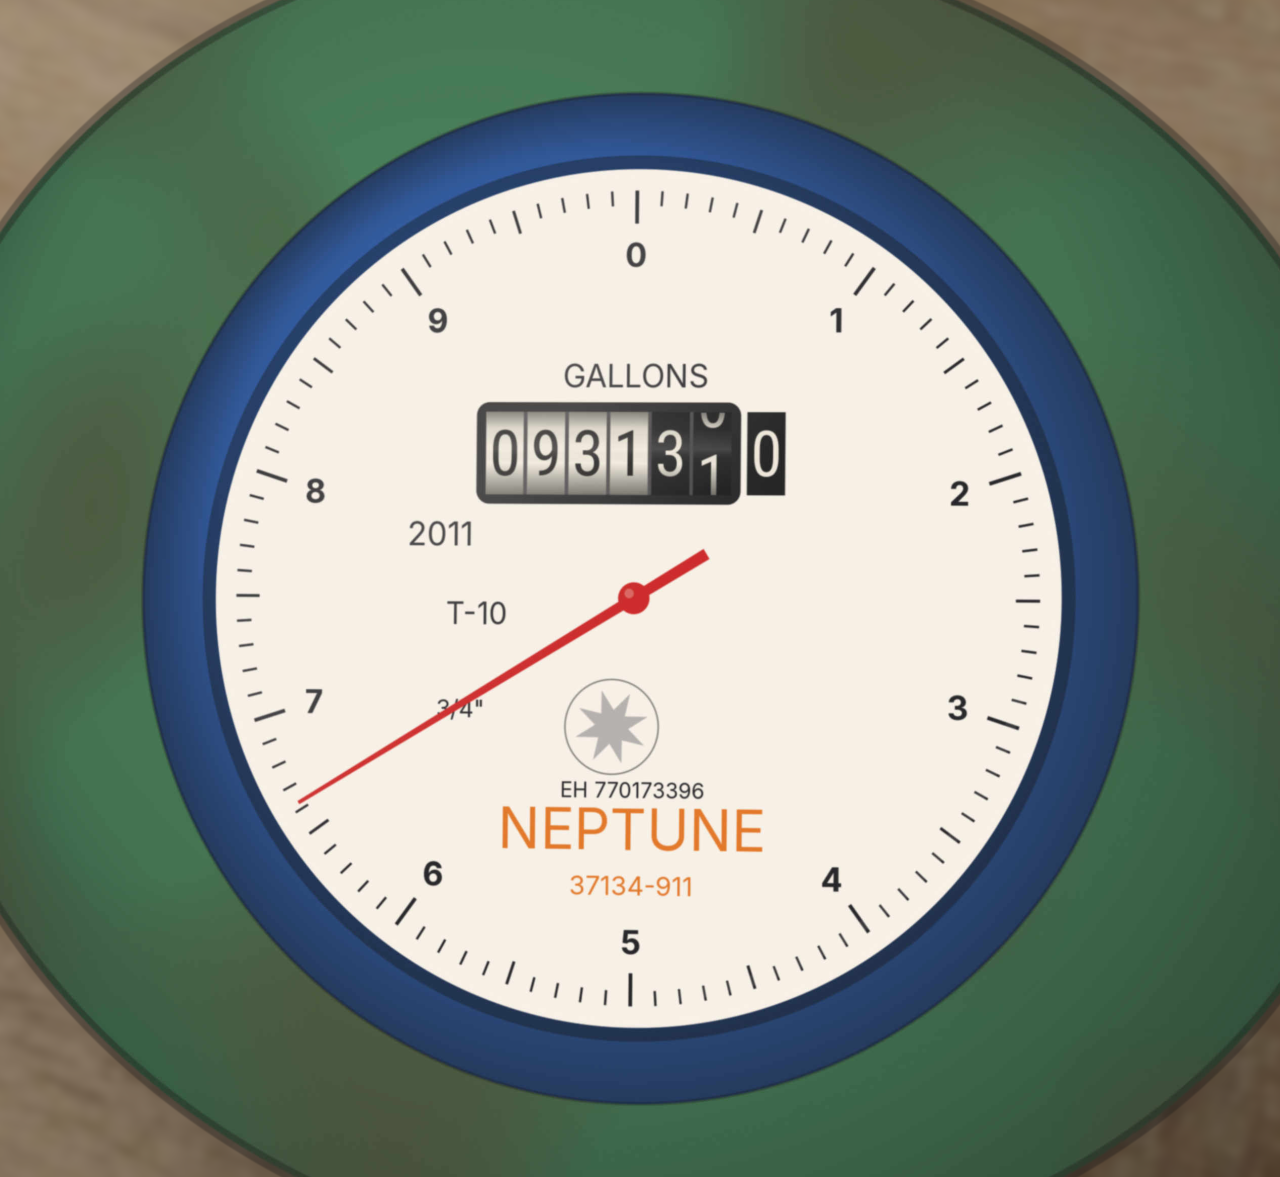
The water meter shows {"value": 931306.6, "unit": "gal"}
